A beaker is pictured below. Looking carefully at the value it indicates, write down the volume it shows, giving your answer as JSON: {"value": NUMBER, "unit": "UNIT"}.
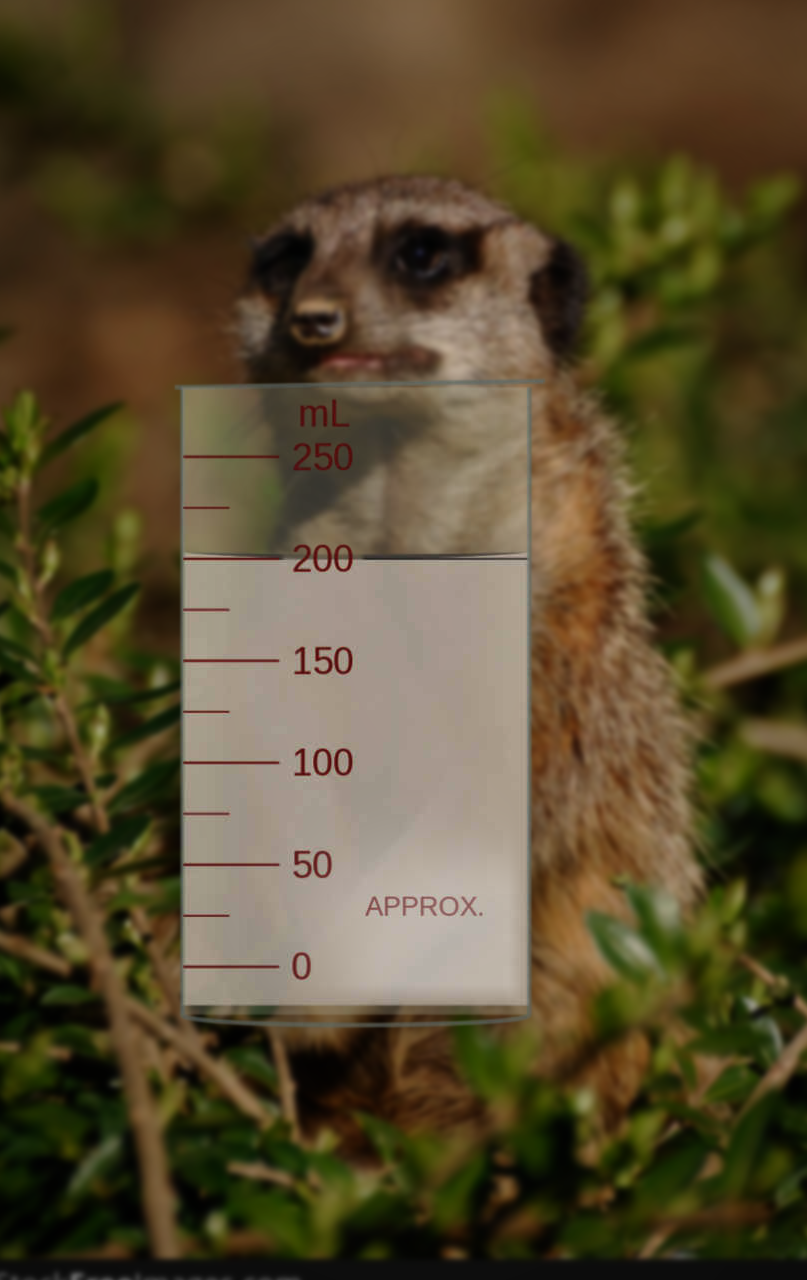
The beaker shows {"value": 200, "unit": "mL"}
